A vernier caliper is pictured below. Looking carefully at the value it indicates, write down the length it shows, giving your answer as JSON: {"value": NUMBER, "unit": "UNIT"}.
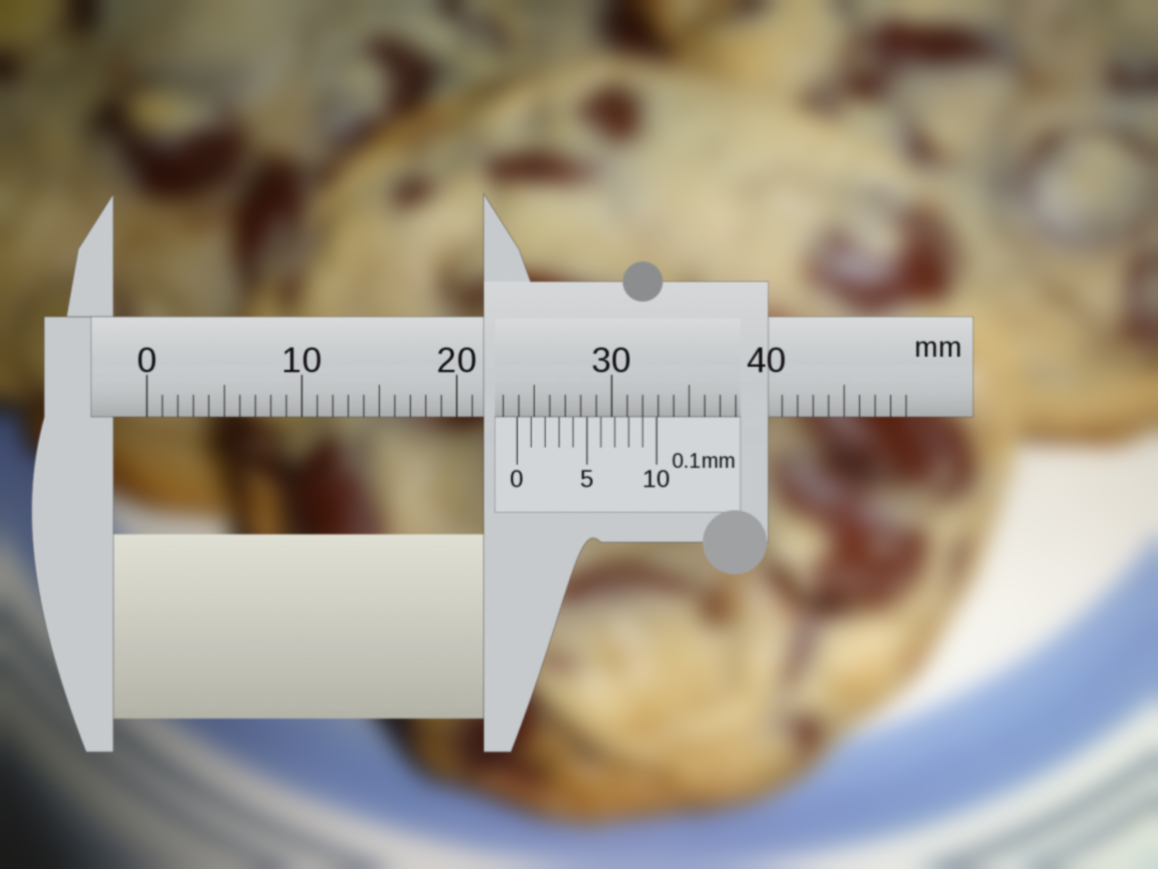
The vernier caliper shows {"value": 23.9, "unit": "mm"}
